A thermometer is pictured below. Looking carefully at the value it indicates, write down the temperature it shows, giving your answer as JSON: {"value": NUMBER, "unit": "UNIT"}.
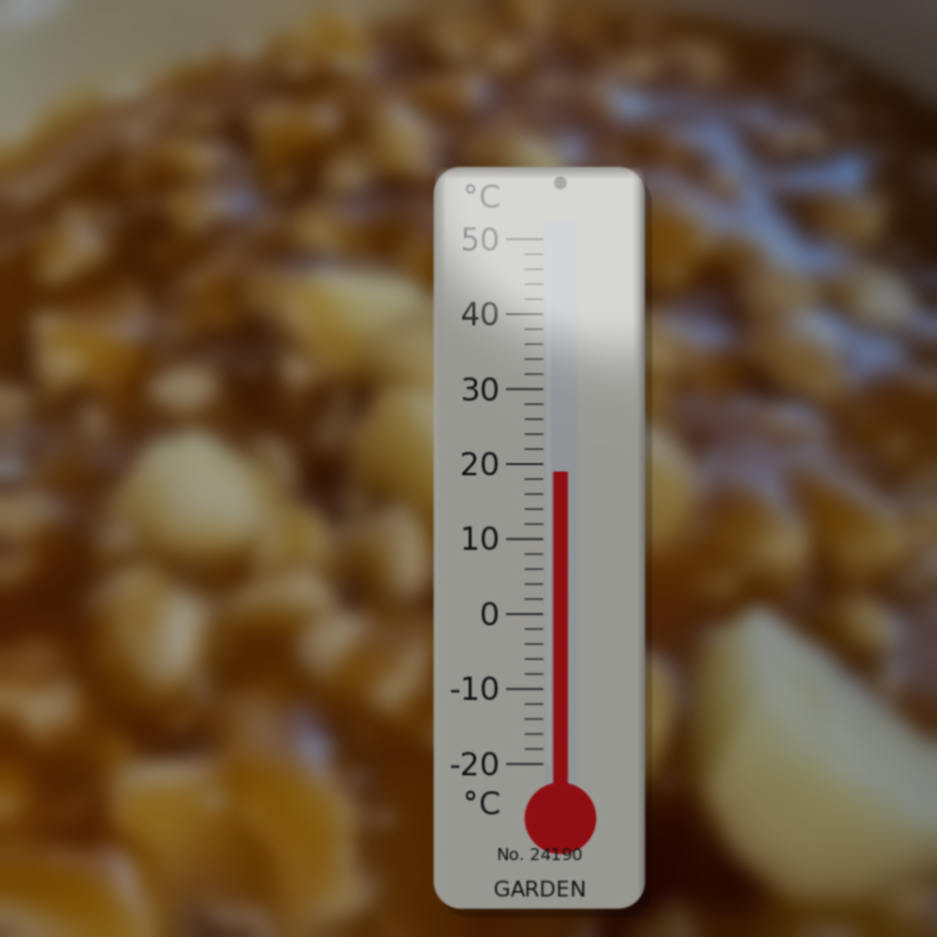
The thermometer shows {"value": 19, "unit": "°C"}
